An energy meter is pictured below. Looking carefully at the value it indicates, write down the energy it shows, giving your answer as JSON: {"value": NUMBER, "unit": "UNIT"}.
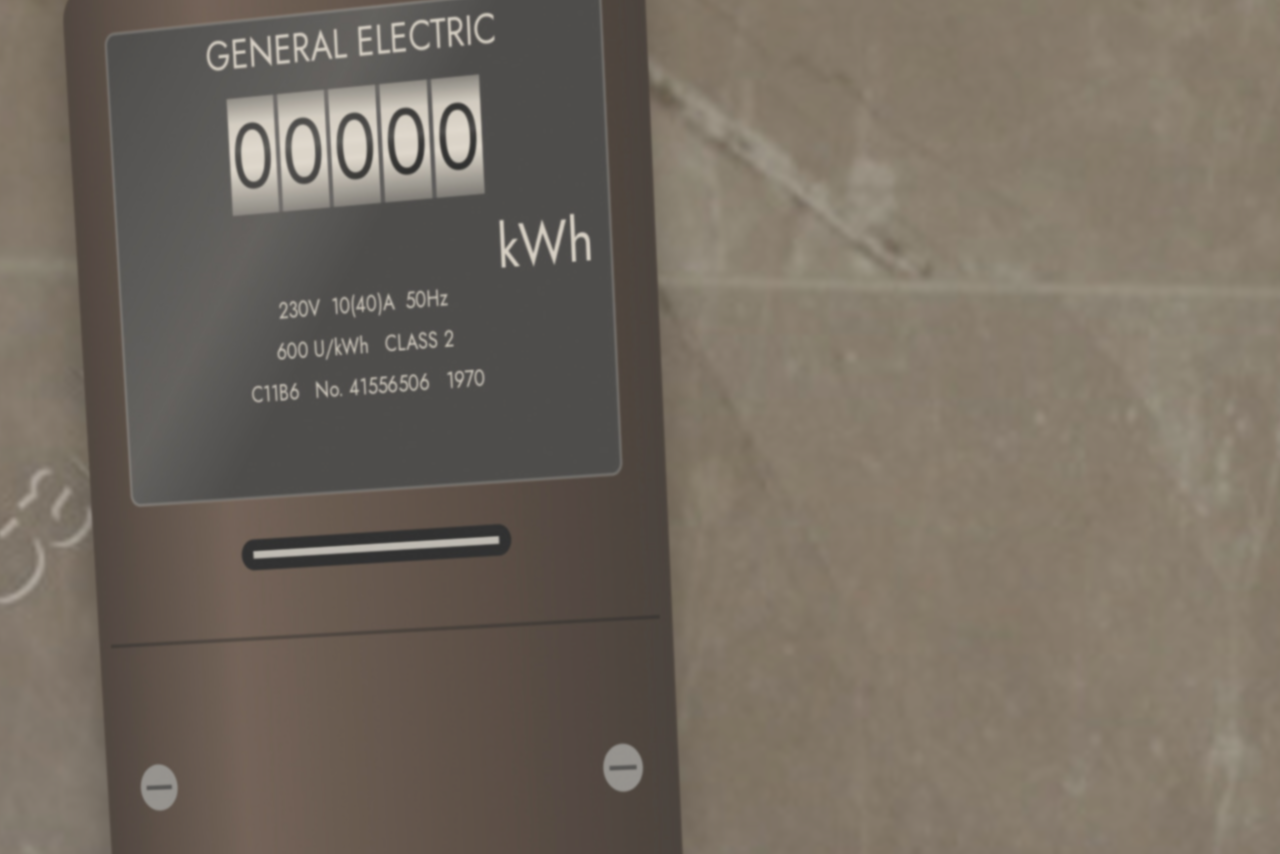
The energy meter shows {"value": 0, "unit": "kWh"}
